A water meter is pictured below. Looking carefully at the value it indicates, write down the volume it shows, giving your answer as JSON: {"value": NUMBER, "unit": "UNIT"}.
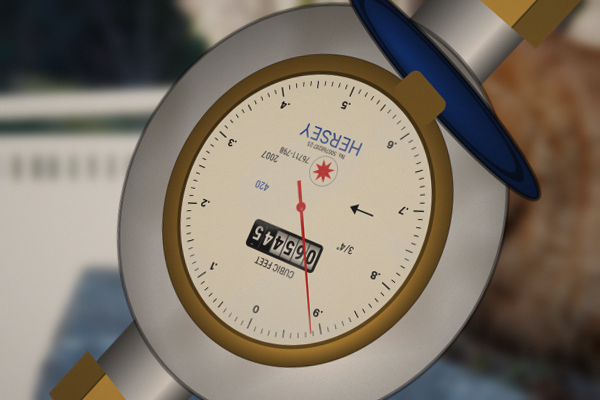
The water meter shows {"value": 65444.91, "unit": "ft³"}
